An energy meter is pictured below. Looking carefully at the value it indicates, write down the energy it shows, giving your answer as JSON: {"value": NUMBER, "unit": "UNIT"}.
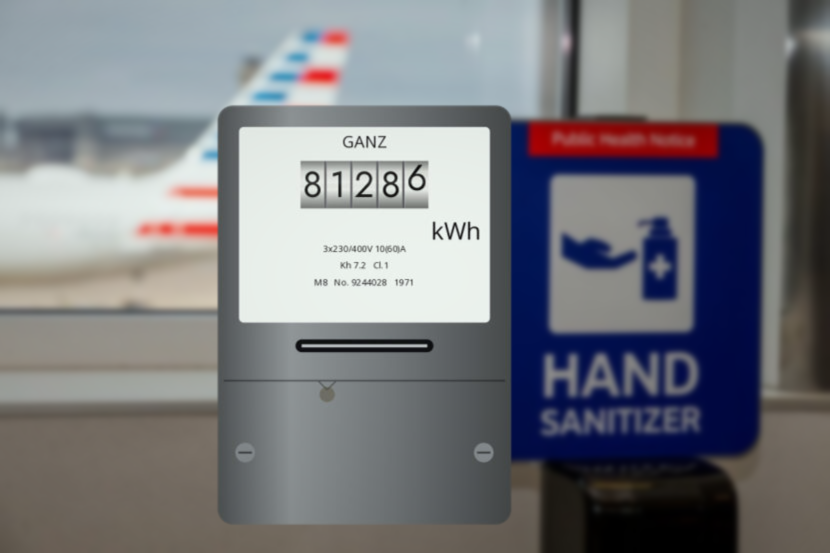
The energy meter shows {"value": 81286, "unit": "kWh"}
